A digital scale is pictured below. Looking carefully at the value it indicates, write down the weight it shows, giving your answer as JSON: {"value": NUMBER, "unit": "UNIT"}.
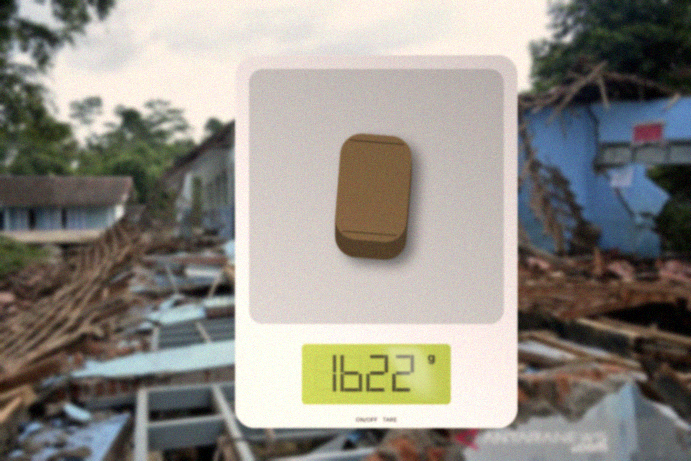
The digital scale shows {"value": 1622, "unit": "g"}
